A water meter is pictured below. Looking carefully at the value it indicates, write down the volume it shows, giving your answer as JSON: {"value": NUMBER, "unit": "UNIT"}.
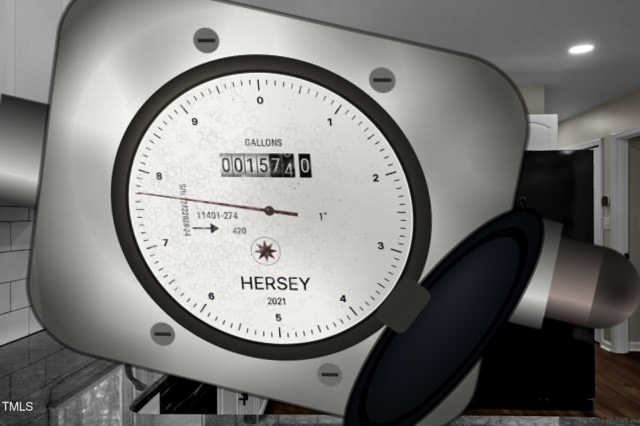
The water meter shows {"value": 15737.7, "unit": "gal"}
